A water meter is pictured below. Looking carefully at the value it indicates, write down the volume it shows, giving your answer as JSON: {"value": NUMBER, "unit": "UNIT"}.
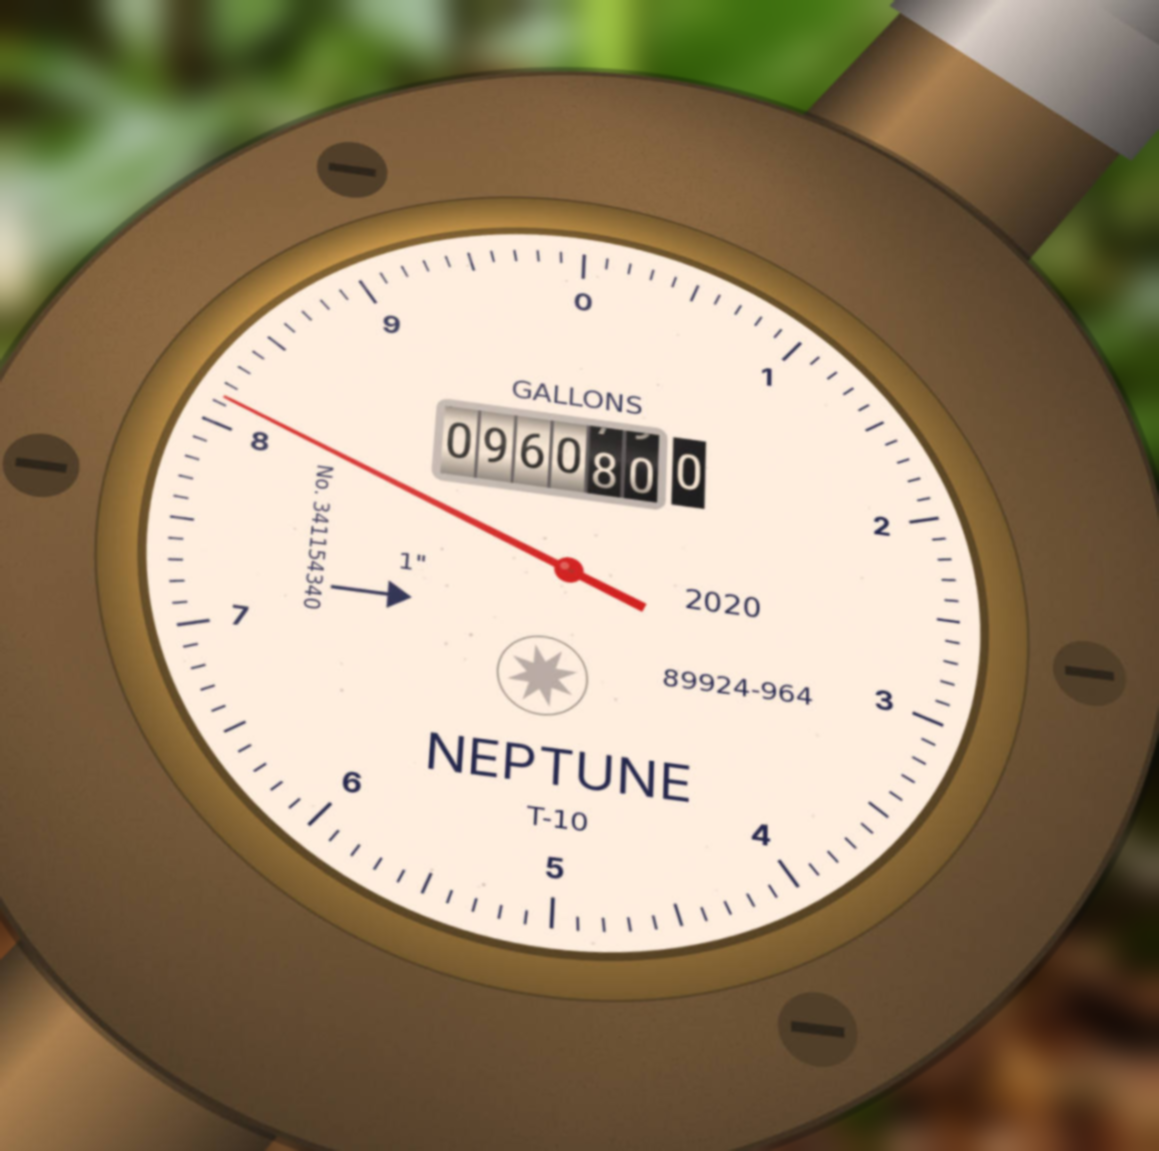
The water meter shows {"value": 960798.1, "unit": "gal"}
